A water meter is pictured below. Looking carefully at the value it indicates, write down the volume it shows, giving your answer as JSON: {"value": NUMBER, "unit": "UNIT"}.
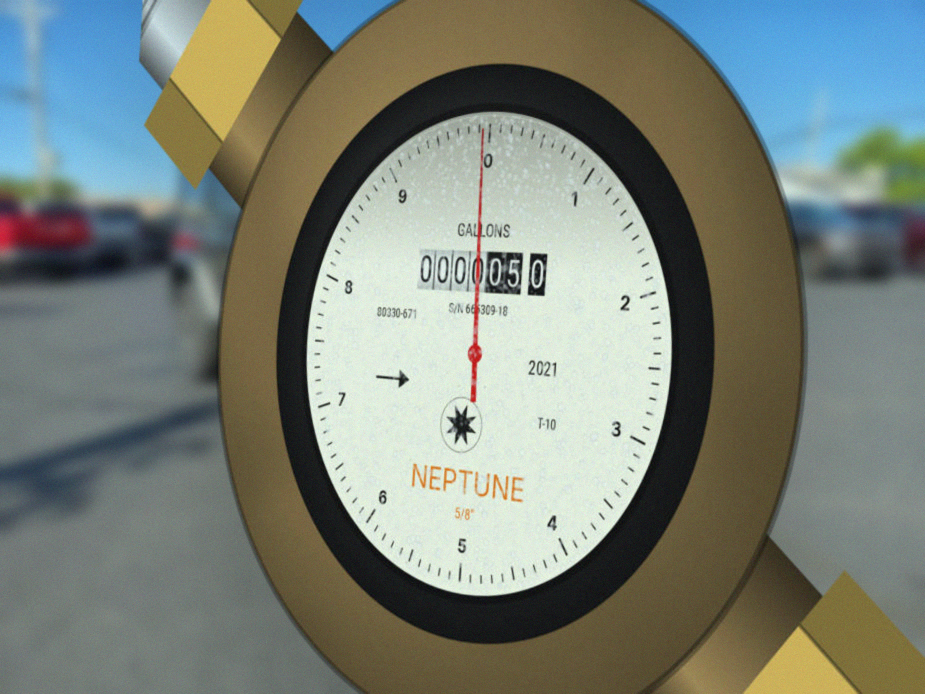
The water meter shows {"value": 49.9, "unit": "gal"}
